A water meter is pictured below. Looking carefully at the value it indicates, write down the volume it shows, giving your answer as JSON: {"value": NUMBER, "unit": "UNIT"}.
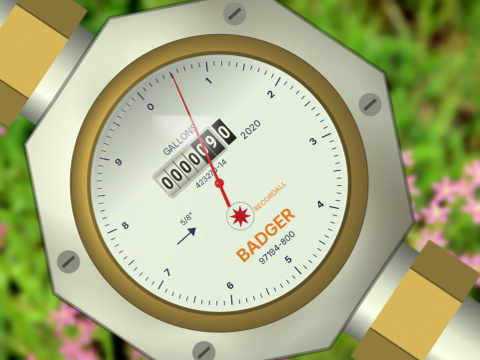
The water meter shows {"value": 90.5, "unit": "gal"}
